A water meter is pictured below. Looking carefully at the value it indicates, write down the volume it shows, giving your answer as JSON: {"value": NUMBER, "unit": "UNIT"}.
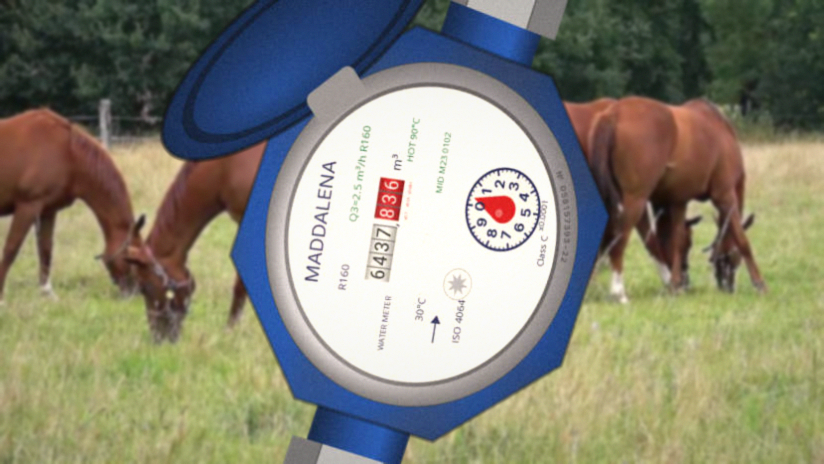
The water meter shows {"value": 6437.8360, "unit": "m³"}
